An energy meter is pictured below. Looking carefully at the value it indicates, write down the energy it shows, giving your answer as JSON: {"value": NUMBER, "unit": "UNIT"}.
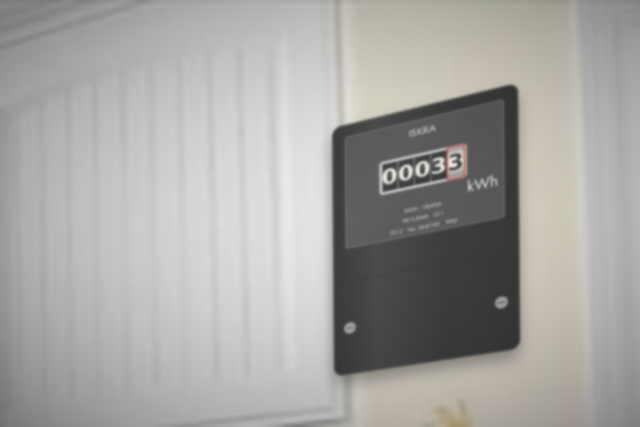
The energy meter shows {"value": 3.3, "unit": "kWh"}
